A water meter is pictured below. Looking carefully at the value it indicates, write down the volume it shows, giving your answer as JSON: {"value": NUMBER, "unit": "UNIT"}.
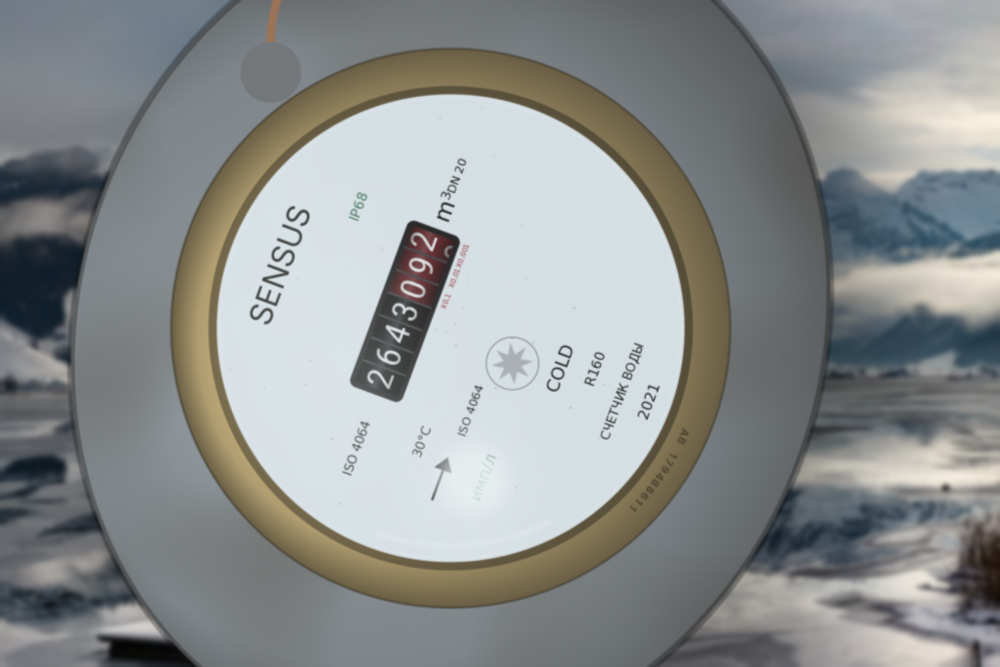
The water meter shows {"value": 2643.092, "unit": "m³"}
